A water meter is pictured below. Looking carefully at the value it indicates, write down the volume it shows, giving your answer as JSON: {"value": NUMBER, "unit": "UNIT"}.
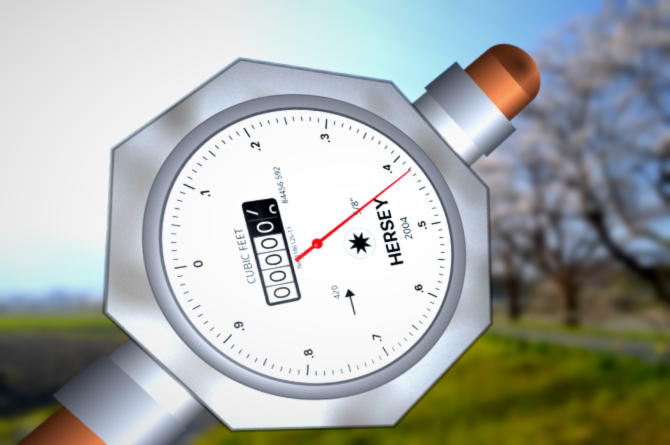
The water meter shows {"value": 7.42, "unit": "ft³"}
